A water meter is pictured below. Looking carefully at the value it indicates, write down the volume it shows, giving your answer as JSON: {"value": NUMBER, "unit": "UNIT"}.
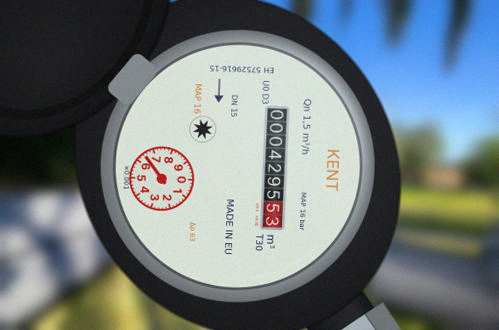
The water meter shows {"value": 4295.536, "unit": "m³"}
